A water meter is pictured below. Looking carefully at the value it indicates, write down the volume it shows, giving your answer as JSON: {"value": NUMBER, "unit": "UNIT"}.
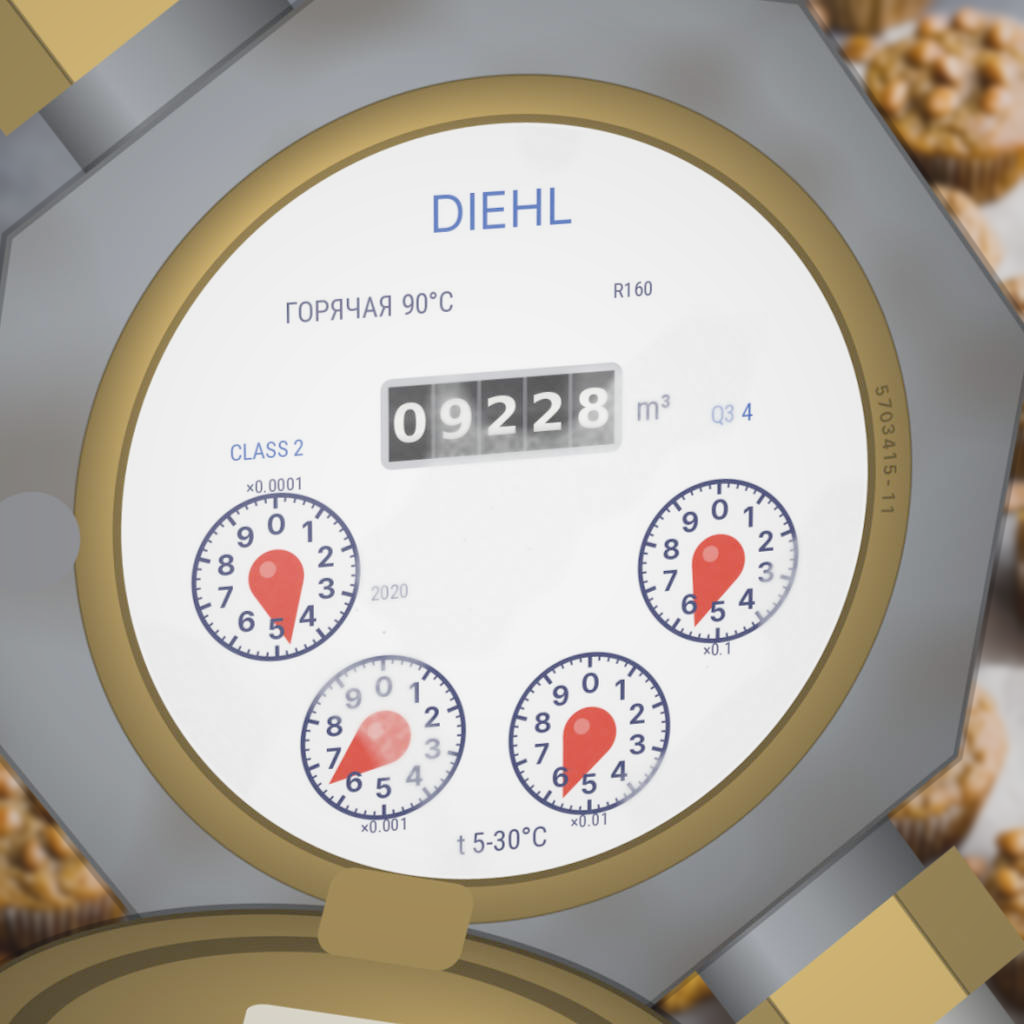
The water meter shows {"value": 9228.5564, "unit": "m³"}
